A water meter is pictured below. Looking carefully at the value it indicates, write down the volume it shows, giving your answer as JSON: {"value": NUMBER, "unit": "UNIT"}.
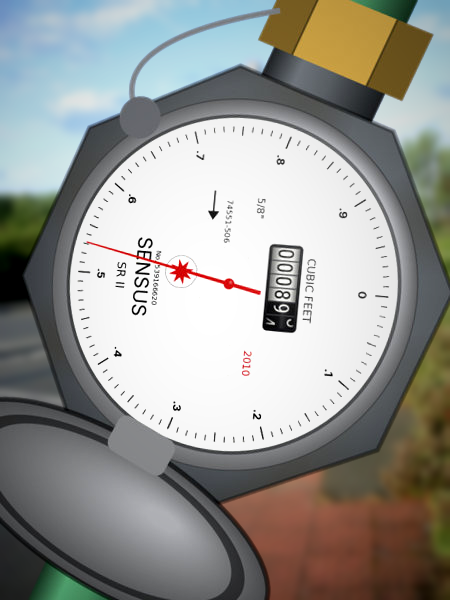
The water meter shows {"value": 893.53, "unit": "ft³"}
